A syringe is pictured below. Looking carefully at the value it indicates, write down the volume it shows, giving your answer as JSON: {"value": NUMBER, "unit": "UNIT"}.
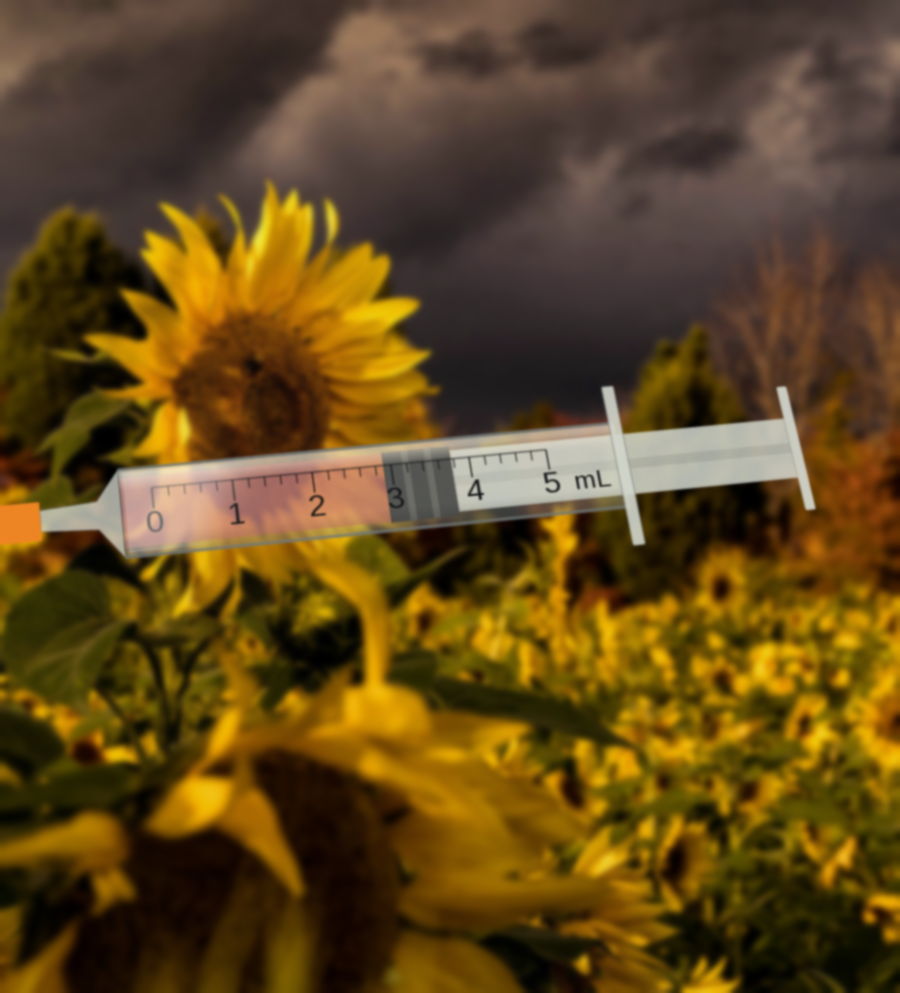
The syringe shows {"value": 2.9, "unit": "mL"}
